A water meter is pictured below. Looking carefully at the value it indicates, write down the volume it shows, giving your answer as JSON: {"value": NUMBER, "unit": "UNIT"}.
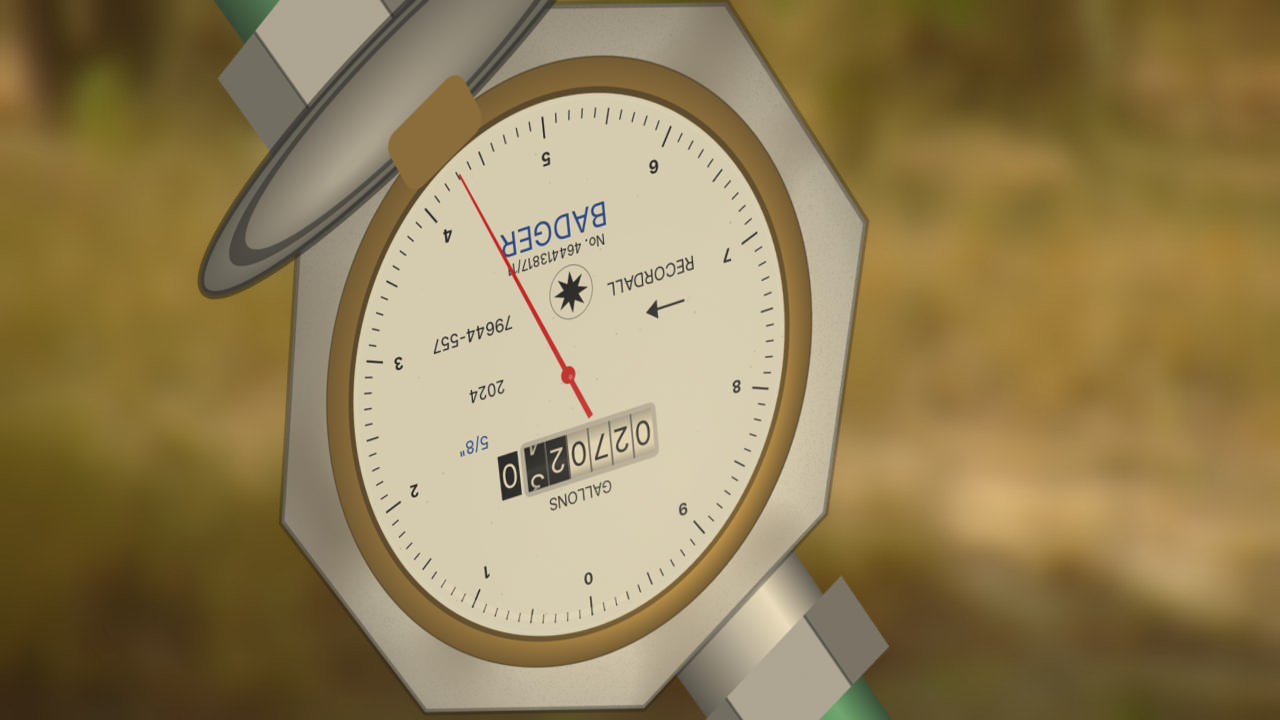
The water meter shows {"value": 270234.3, "unit": "gal"}
